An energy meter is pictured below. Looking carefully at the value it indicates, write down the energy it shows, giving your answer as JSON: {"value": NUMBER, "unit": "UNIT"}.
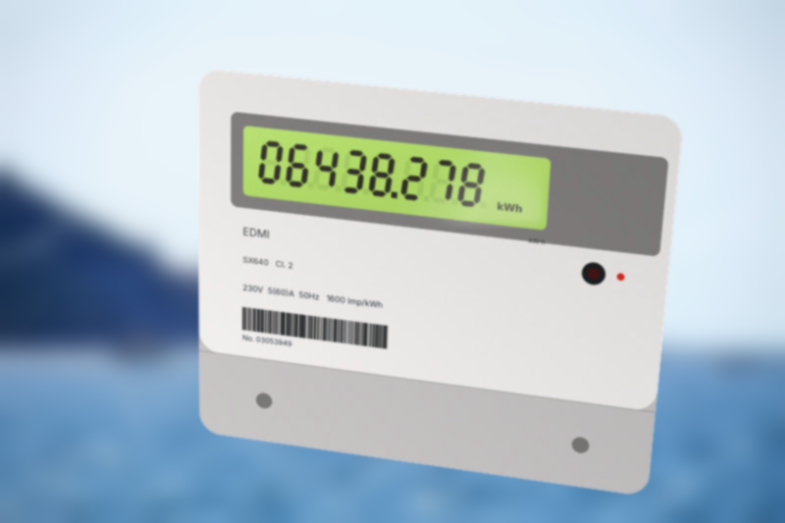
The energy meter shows {"value": 6438.278, "unit": "kWh"}
